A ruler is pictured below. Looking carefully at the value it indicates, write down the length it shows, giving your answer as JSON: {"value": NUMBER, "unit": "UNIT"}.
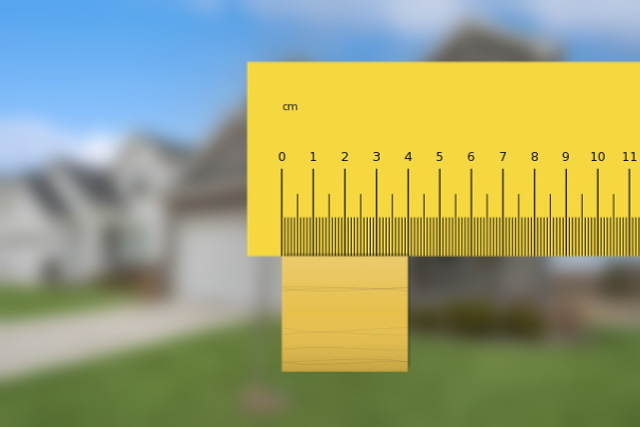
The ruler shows {"value": 4, "unit": "cm"}
